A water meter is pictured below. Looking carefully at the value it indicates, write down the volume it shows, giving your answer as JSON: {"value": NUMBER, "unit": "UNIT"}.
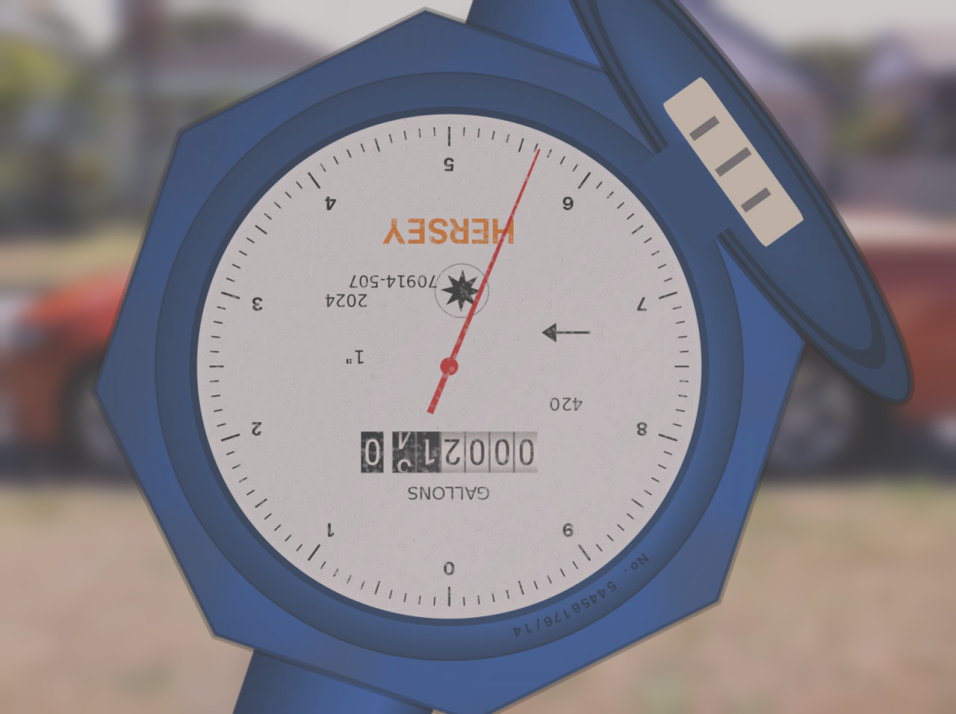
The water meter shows {"value": 2135.6, "unit": "gal"}
